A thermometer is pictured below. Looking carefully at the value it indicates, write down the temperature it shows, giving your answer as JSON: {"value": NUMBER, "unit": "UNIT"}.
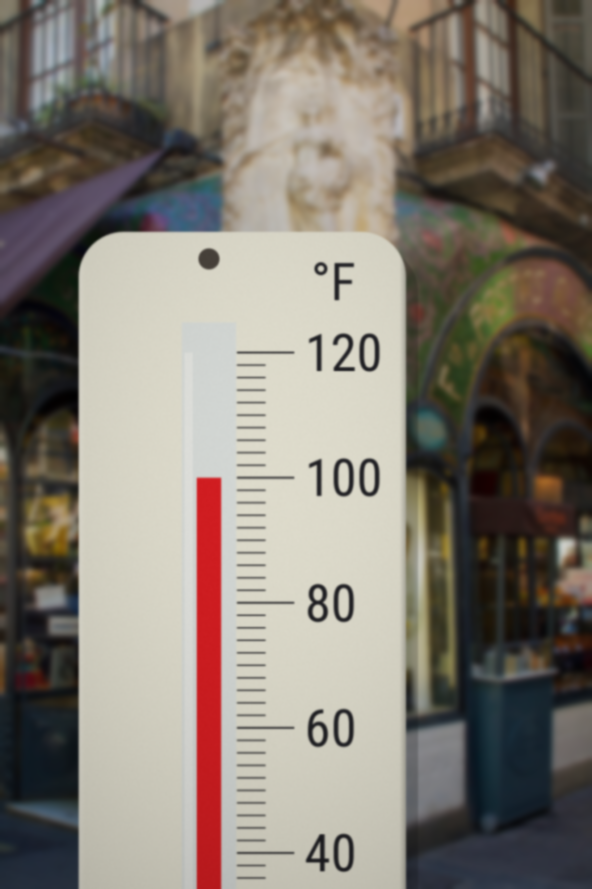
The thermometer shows {"value": 100, "unit": "°F"}
